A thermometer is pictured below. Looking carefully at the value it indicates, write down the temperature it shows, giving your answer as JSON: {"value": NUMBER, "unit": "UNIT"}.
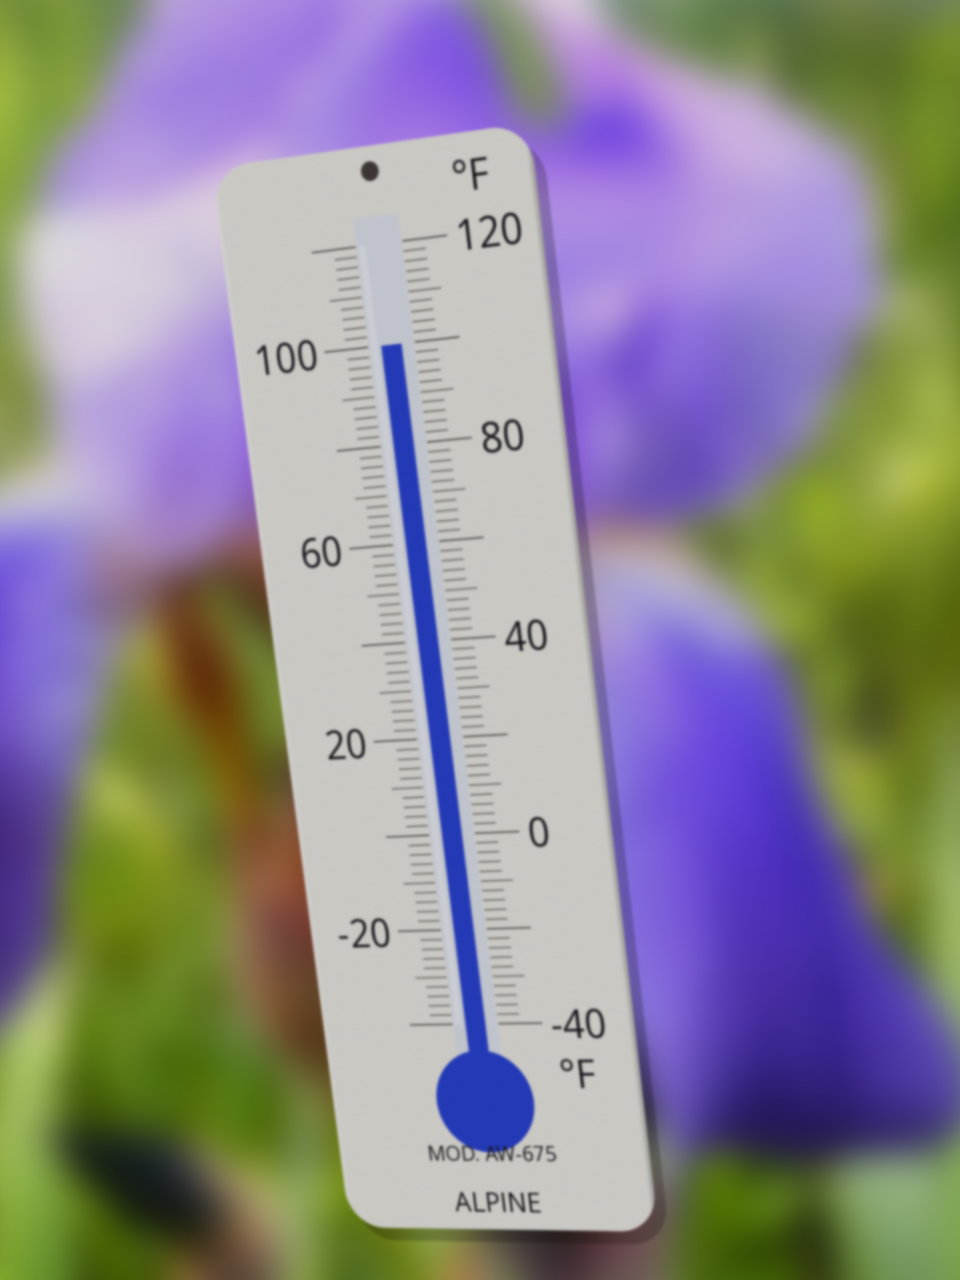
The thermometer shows {"value": 100, "unit": "°F"}
